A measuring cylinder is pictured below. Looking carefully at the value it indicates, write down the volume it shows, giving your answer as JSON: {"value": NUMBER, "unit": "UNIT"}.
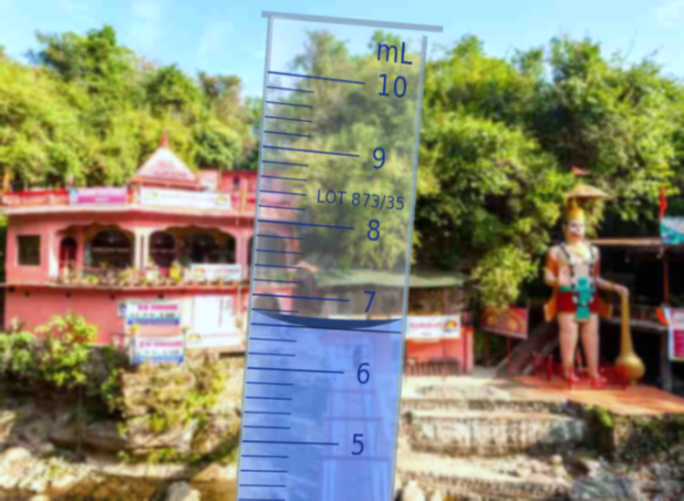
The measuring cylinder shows {"value": 6.6, "unit": "mL"}
